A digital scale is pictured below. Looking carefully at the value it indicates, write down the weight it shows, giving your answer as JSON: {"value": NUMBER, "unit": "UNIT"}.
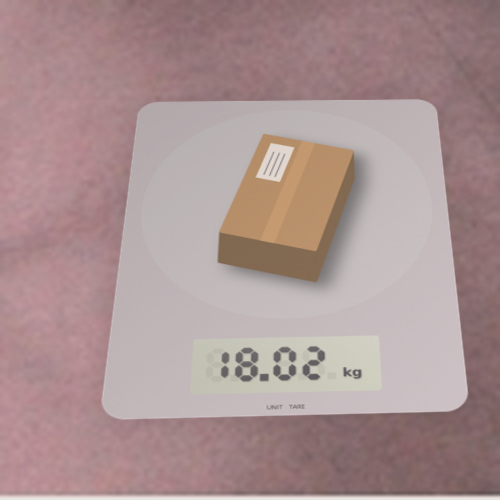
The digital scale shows {"value": 18.02, "unit": "kg"}
